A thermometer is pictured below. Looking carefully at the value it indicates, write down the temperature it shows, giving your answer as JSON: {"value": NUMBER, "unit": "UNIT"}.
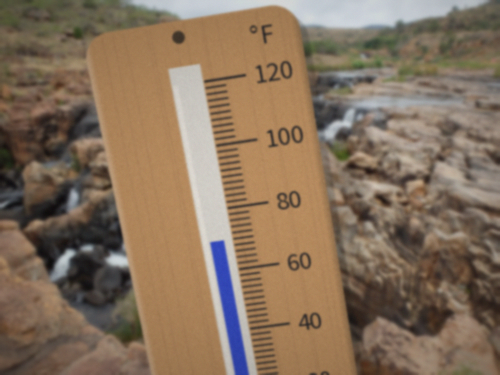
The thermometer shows {"value": 70, "unit": "°F"}
